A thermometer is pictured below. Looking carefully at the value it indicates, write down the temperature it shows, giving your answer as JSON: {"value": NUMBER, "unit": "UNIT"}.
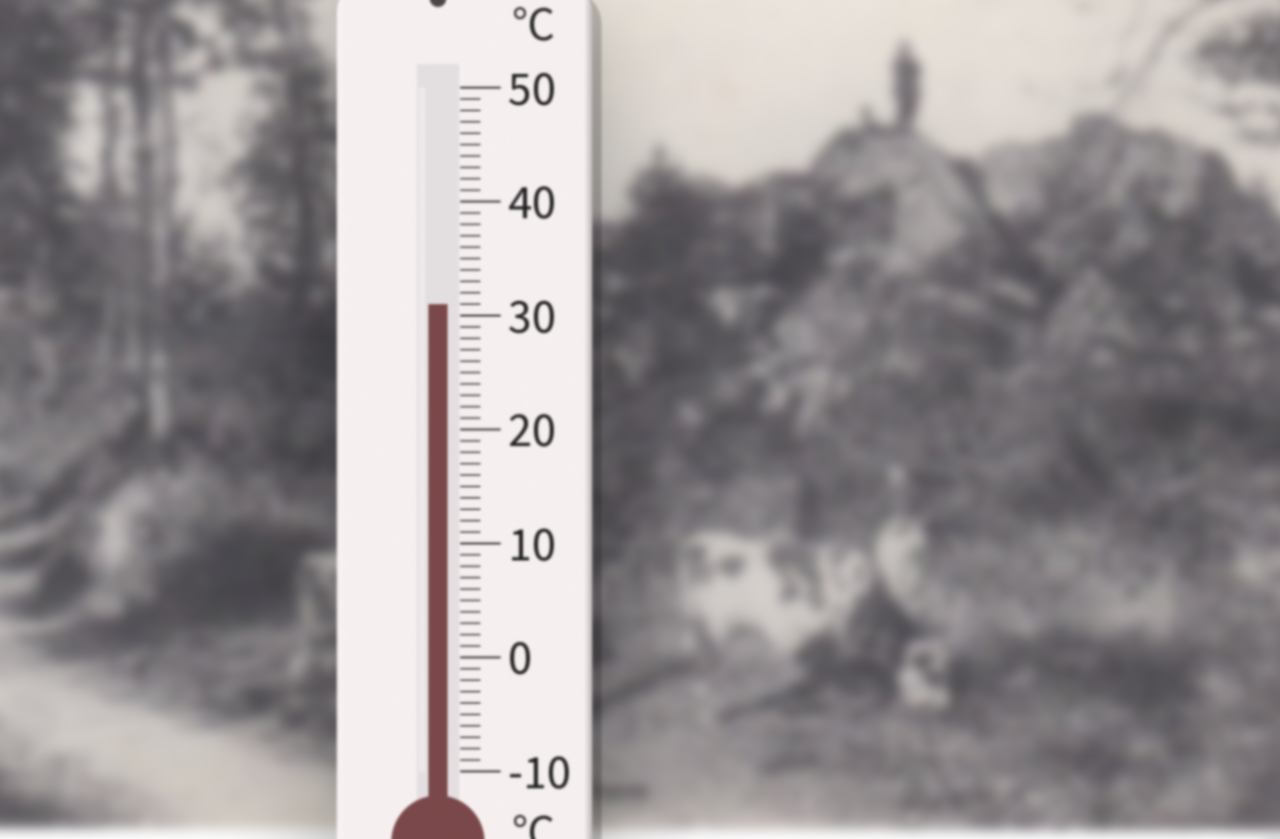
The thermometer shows {"value": 31, "unit": "°C"}
